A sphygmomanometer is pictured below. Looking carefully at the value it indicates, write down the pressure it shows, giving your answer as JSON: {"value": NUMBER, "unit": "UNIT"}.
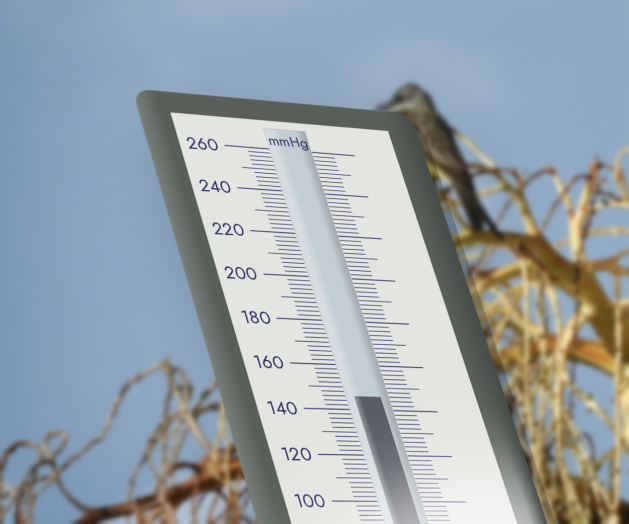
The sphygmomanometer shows {"value": 146, "unit": "mmHg"}
